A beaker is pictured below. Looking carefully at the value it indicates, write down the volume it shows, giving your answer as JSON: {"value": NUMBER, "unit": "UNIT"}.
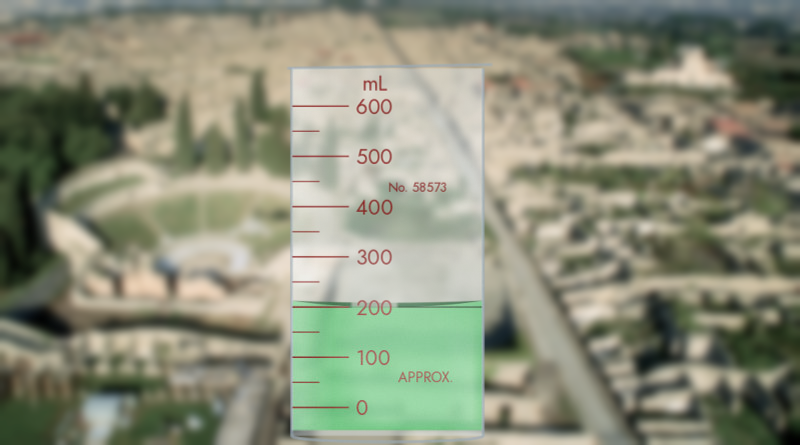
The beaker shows {"value": 200, "unit": "mL"}
